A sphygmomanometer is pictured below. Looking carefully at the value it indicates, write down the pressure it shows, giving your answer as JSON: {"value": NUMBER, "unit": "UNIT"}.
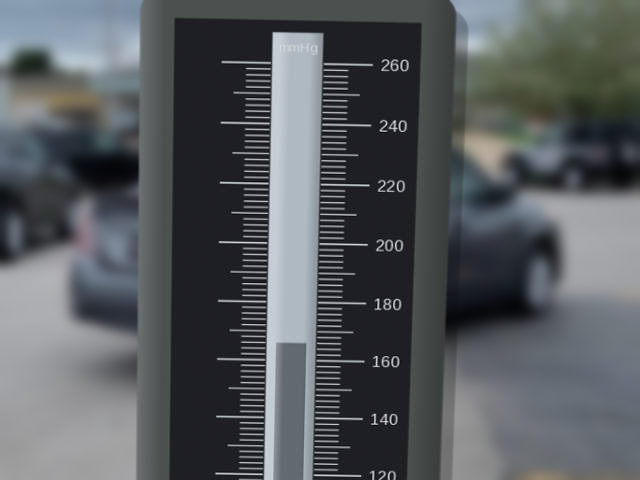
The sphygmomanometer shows {"value": 166, "unit": "mmHg"}
